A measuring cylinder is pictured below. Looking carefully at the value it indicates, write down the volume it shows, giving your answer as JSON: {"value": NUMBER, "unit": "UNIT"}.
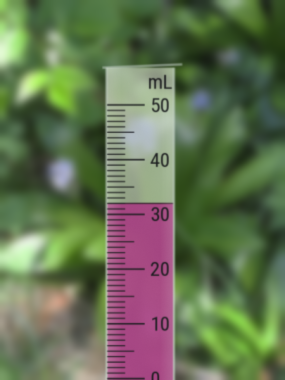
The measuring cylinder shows {"value": 32, "unit": "mL"}
